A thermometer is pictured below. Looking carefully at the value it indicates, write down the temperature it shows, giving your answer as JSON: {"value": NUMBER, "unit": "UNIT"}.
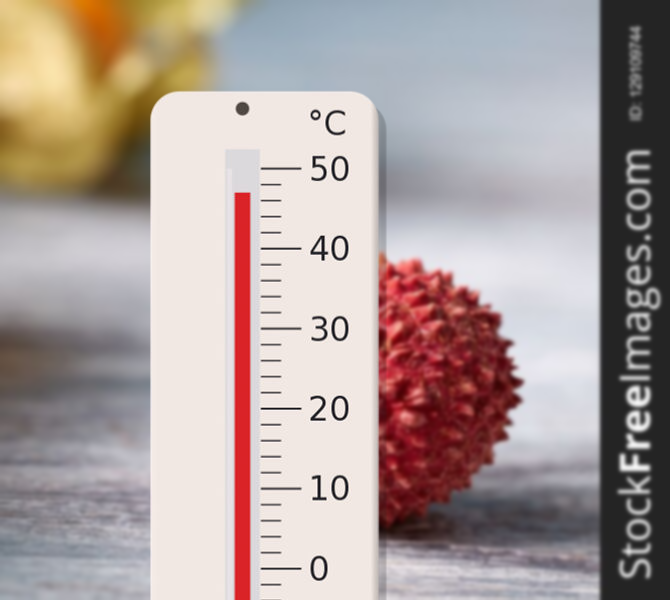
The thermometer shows {"value": 47, "unit": "°C"}
